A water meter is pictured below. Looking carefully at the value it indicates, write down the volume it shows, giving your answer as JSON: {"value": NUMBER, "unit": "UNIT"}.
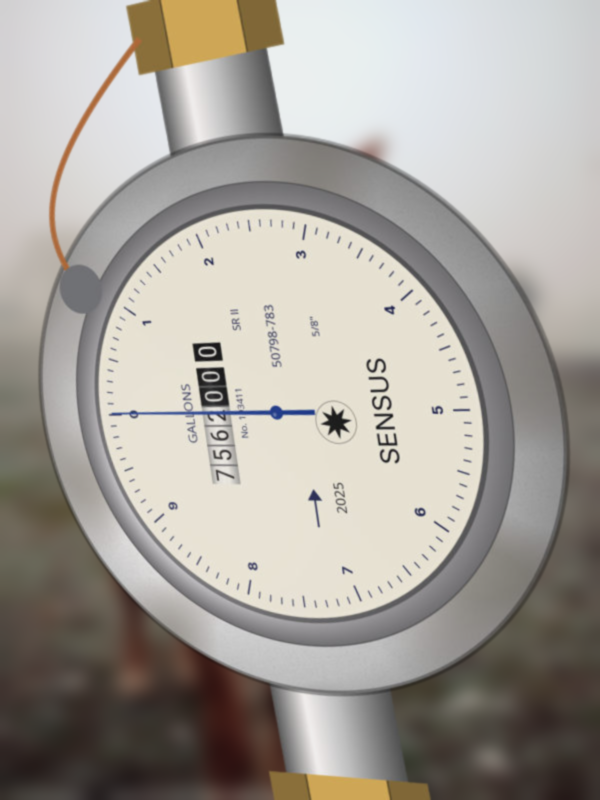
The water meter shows {"value": 7562000.0, "unit": "gal"}
